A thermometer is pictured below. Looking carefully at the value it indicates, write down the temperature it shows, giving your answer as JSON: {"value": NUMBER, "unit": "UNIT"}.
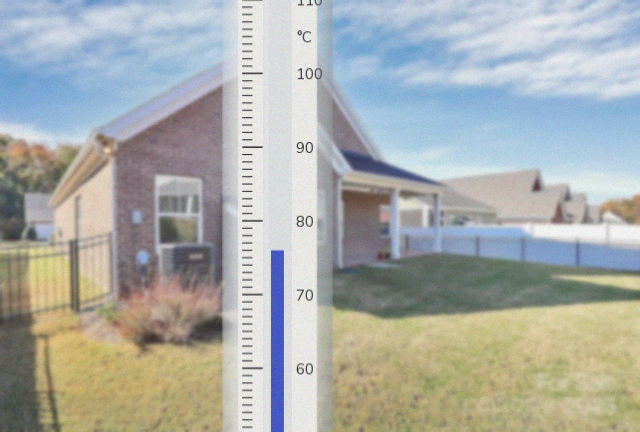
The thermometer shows {"value": 76, "unit": "°C"}
